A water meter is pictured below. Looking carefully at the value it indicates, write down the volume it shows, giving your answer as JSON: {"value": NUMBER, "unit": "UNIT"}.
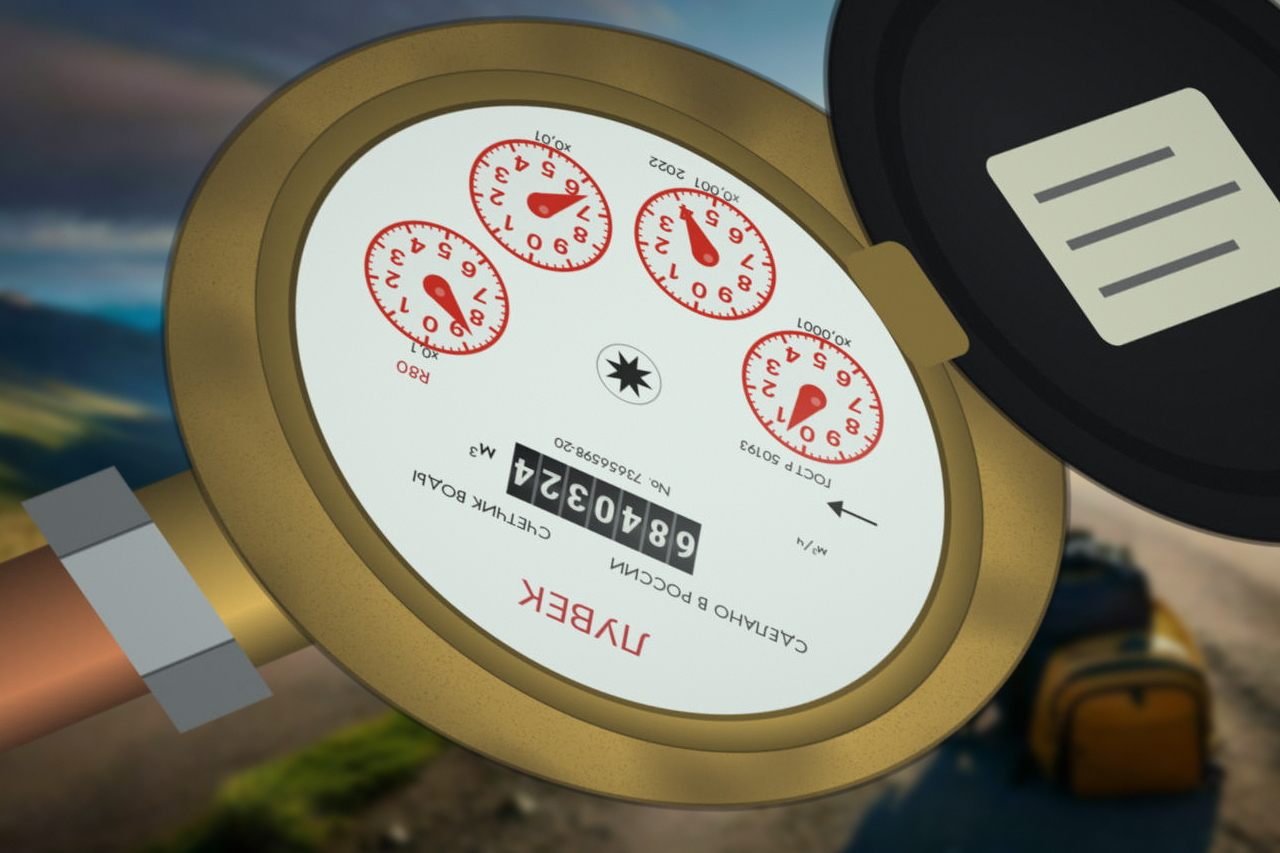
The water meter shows {"value": 6840324.8640, "unit": "m³"}
